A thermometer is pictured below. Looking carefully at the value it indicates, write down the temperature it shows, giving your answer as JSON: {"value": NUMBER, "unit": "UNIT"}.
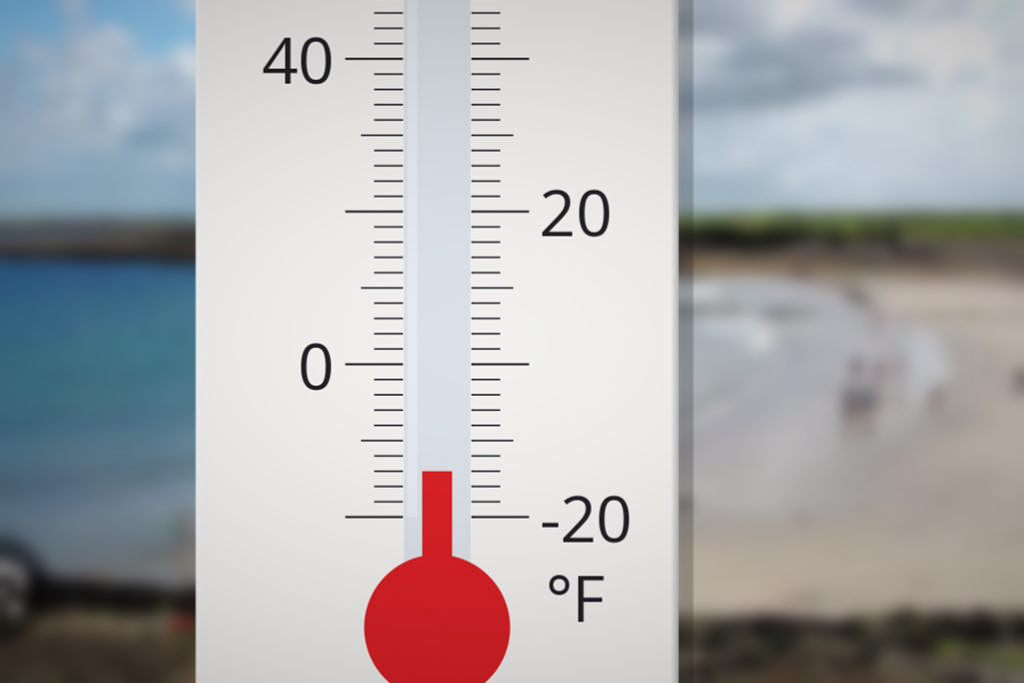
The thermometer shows {"value": -14, "unit": "°F"}
